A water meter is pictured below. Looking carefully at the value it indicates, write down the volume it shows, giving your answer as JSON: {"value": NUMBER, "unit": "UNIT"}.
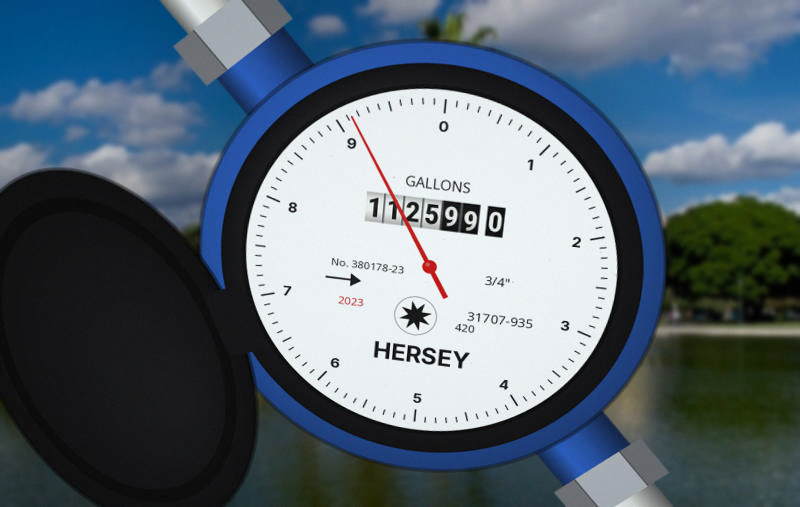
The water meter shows {"value": 1125989.1, "unit": "gal"}
